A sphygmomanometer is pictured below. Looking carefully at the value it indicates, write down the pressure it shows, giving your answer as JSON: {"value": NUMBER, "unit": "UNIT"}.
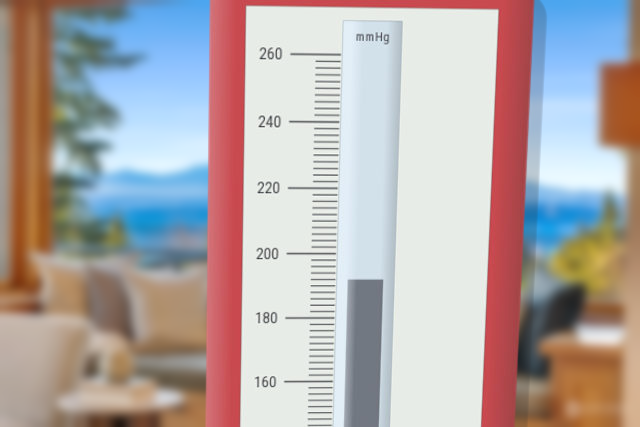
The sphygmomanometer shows {"value": 192, "unit": "mmHg"}
